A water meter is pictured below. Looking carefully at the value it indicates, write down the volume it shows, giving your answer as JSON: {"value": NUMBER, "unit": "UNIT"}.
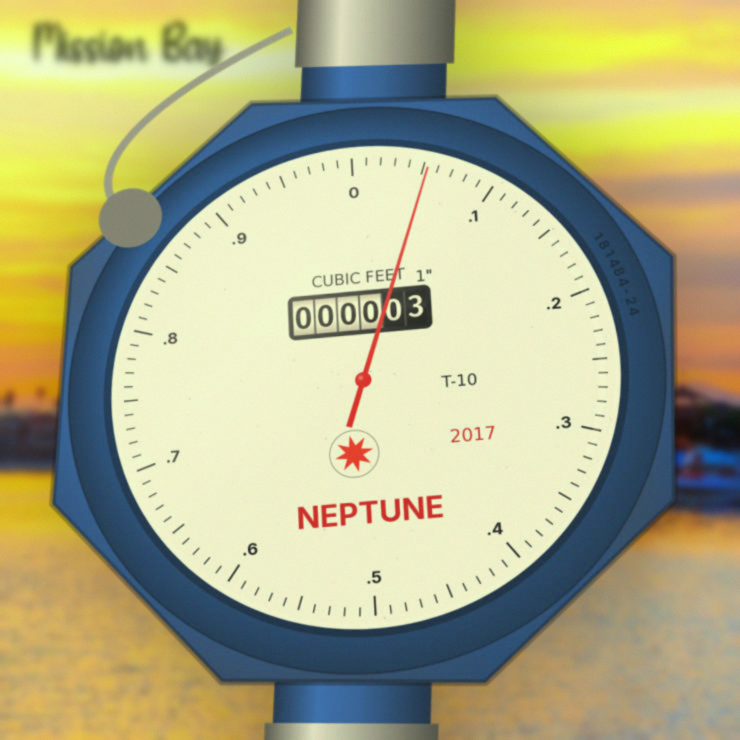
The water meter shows {"value": 3.05, "unit": "ft³"}
